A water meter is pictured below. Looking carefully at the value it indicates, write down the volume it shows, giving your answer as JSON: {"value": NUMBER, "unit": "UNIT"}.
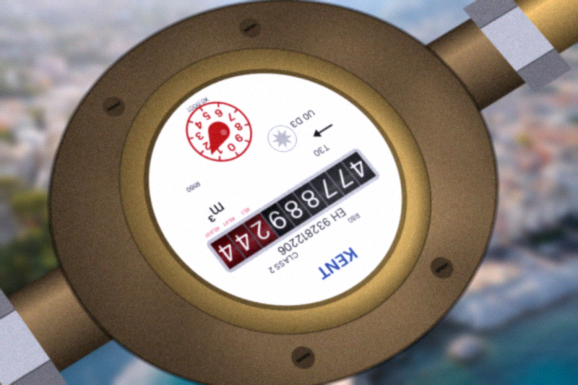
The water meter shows {"value": 477889.2441, "unit": "m³"}
